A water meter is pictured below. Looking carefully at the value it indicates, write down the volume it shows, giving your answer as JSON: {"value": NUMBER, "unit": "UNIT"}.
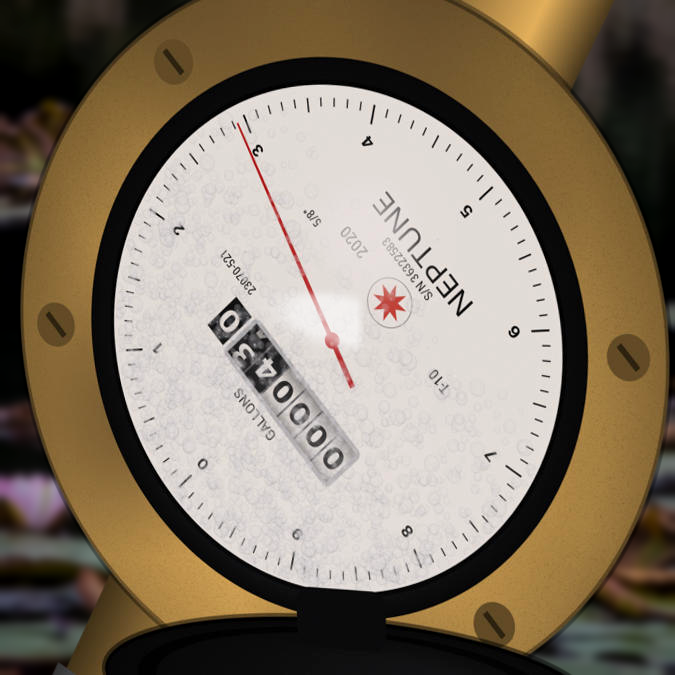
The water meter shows {"value": 432.9, "unit": "gal"}
